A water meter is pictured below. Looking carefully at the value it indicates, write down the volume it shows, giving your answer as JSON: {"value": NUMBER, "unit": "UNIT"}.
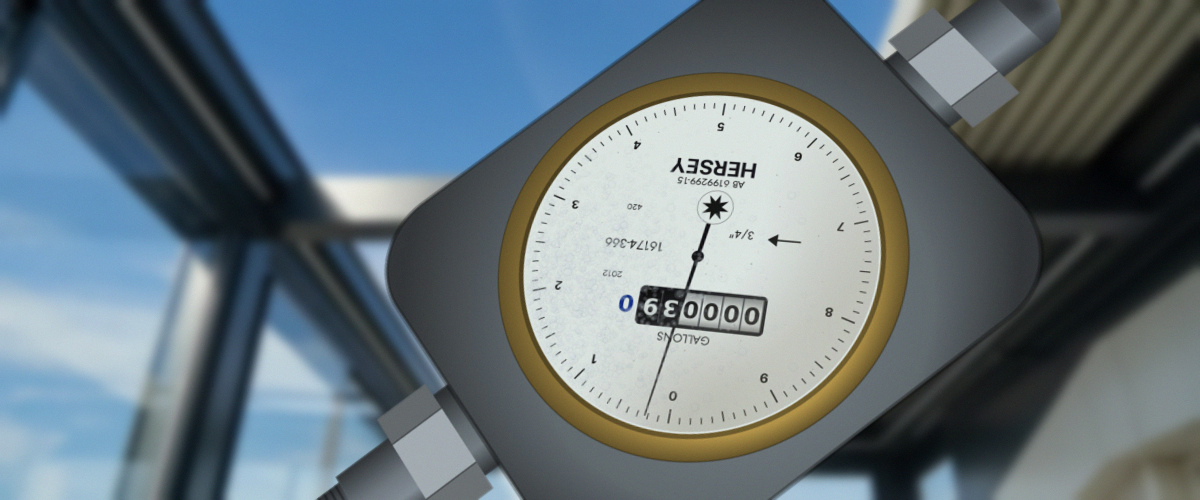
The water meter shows {"value": 390.2, "unit": "gal"}
